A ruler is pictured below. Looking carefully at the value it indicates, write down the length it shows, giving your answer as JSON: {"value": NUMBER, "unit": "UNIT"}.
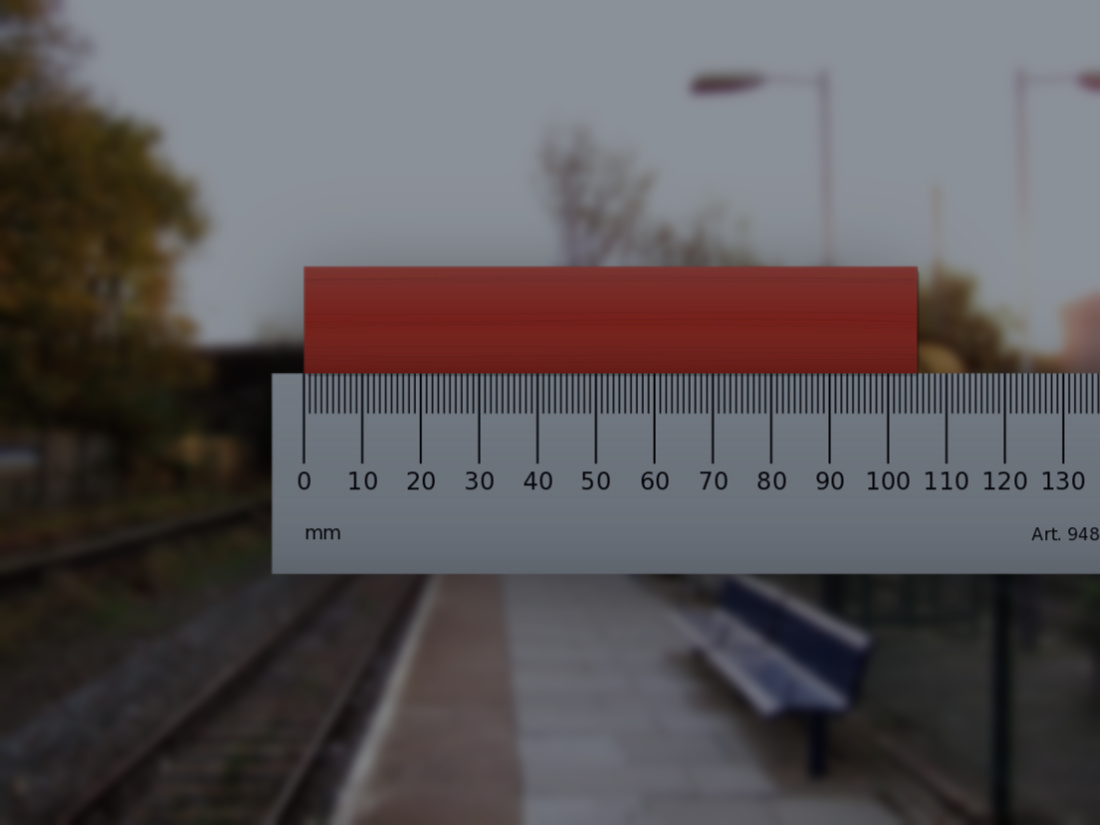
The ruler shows {"value": 105, "unit": "mm"}
